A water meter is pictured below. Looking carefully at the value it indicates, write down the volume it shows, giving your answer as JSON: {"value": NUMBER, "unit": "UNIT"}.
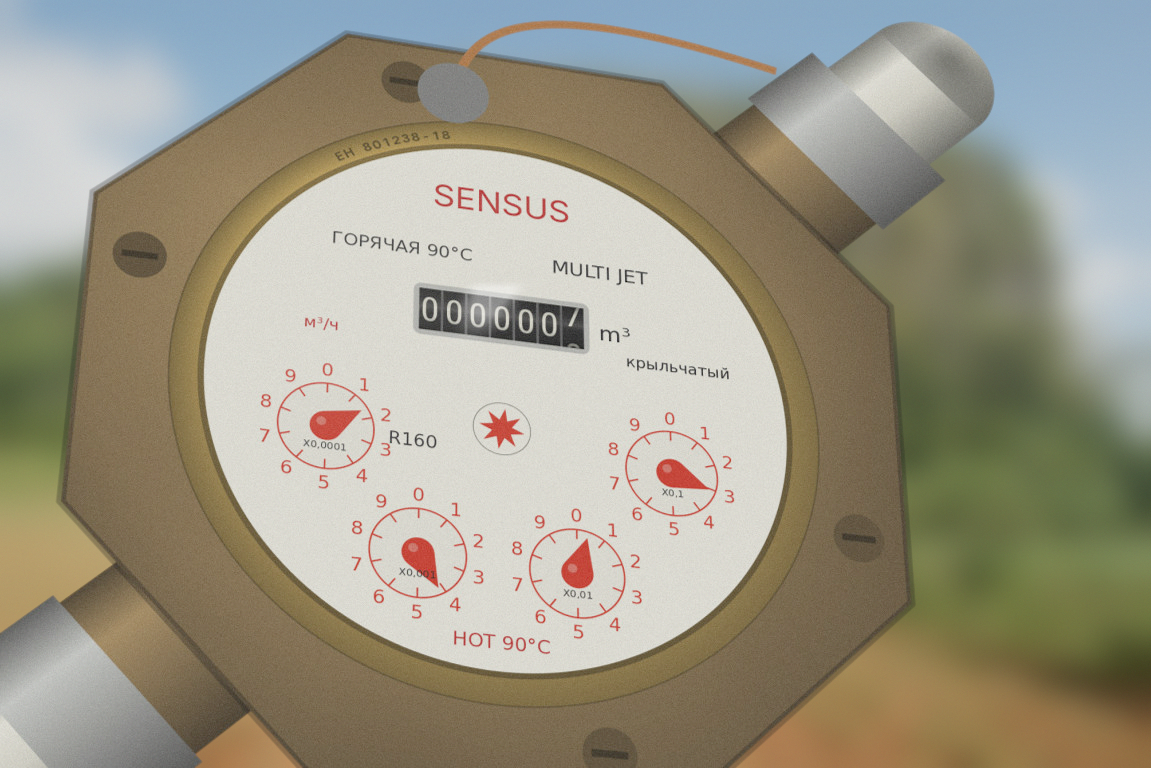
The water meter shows {"value": 7.3041, "unit": "m³"}
